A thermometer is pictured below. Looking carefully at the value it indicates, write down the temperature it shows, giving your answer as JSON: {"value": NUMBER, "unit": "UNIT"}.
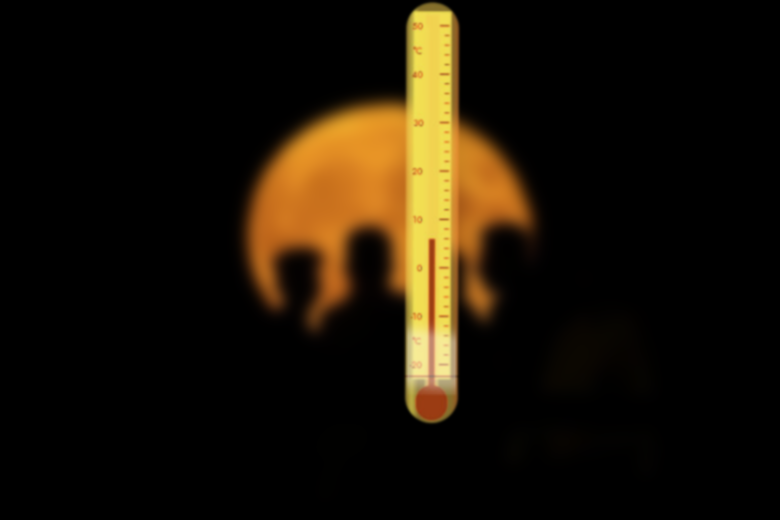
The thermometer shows {"value": 6, "unit": "°C"}
